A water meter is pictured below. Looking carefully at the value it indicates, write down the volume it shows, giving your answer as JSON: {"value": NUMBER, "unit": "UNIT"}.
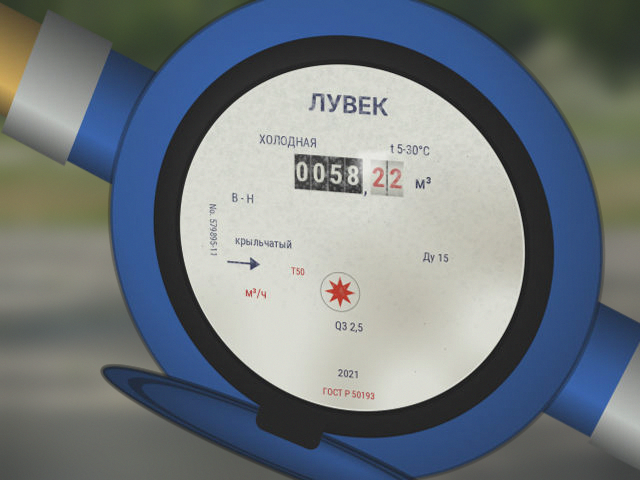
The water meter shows {"value": 58.22, "unit": "m³"}
